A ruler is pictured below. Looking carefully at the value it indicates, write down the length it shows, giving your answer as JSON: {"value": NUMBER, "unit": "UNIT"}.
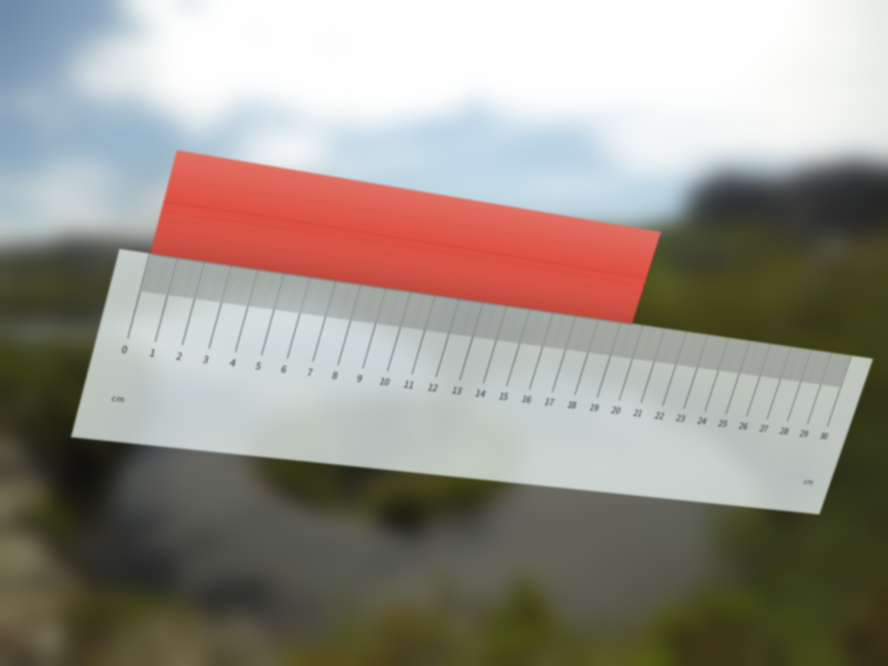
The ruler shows {"value": 19.5, "unit": "cm"}
